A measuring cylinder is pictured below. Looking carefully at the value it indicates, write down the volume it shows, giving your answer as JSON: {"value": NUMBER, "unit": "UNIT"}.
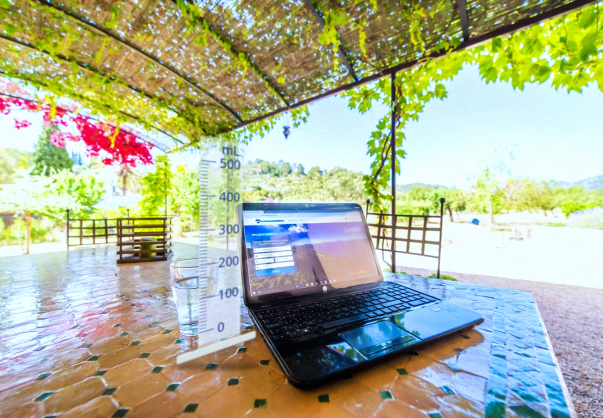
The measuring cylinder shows {"value": 100, "unit": "mL"}
